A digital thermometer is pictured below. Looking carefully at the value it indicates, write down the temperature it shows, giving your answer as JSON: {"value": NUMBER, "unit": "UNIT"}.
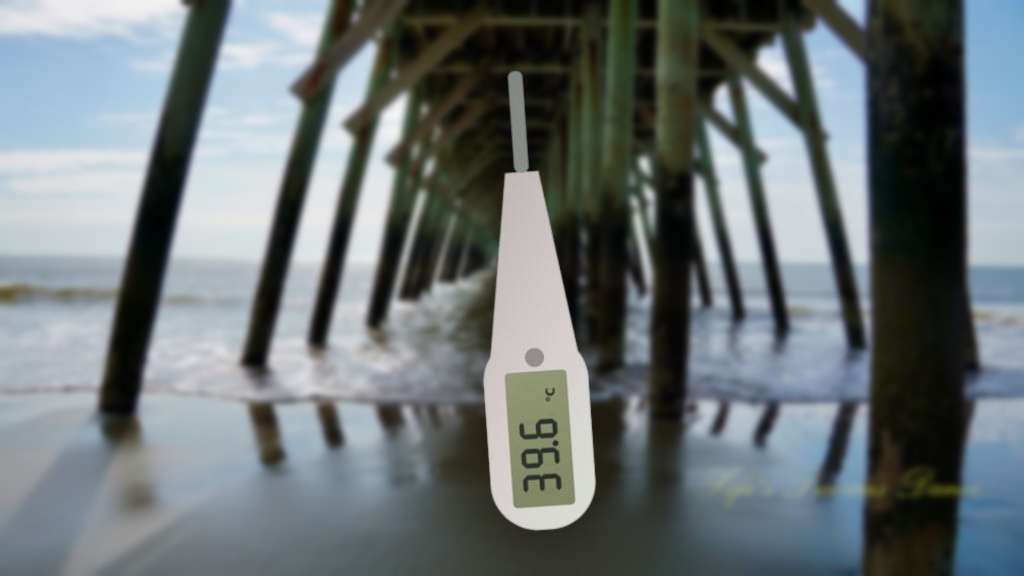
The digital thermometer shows {"value": 39.6, "unit": "°C"}
